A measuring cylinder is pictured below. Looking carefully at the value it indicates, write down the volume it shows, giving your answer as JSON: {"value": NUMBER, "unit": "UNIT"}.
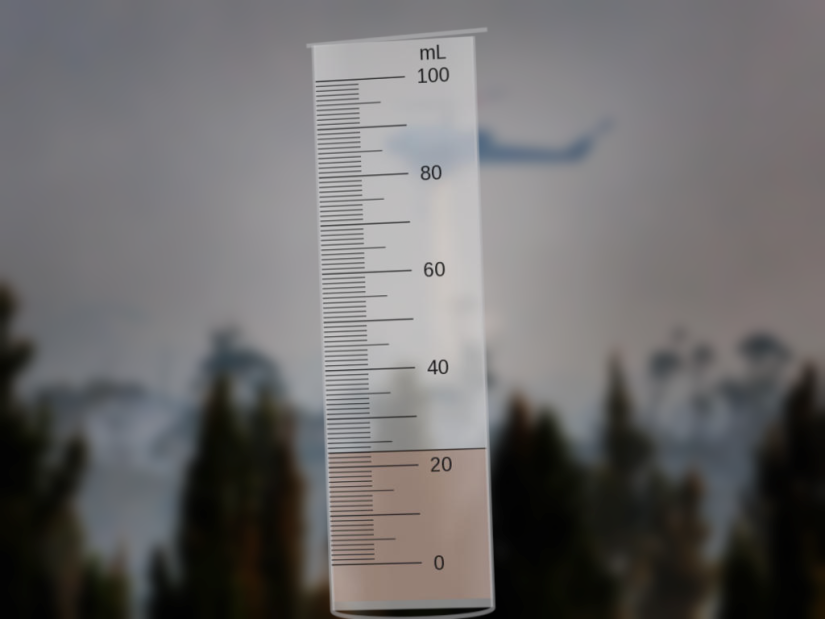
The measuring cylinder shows {"value": 23, "unit": "mL"}
